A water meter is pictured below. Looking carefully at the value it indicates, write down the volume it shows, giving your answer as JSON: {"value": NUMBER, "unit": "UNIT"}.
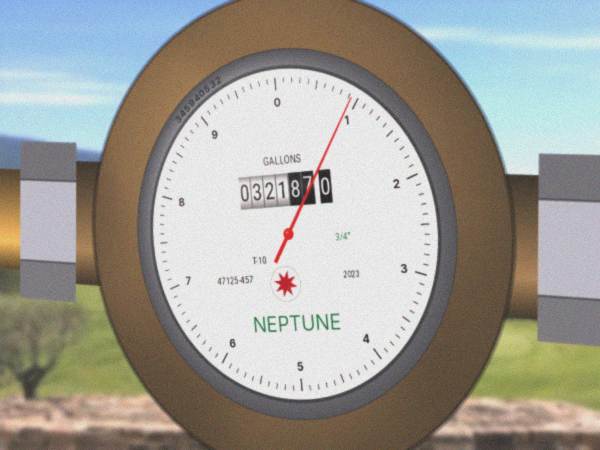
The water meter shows {"value": 321870.9, "unit": "gal"}
